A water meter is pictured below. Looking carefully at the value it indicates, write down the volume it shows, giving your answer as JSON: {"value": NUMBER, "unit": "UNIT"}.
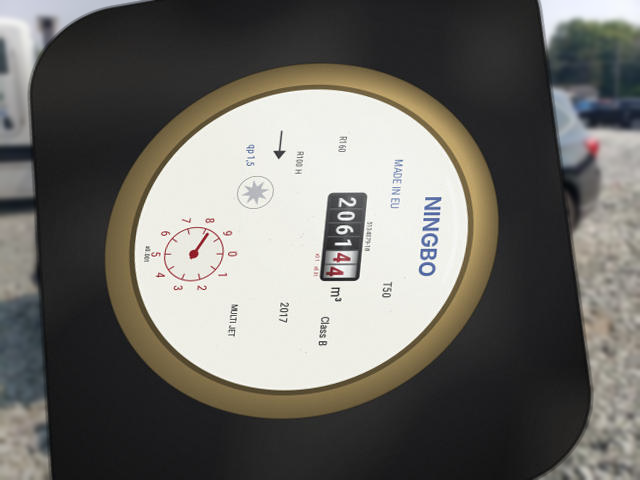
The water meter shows {"value": 2061.438, "unit": "m³"}
